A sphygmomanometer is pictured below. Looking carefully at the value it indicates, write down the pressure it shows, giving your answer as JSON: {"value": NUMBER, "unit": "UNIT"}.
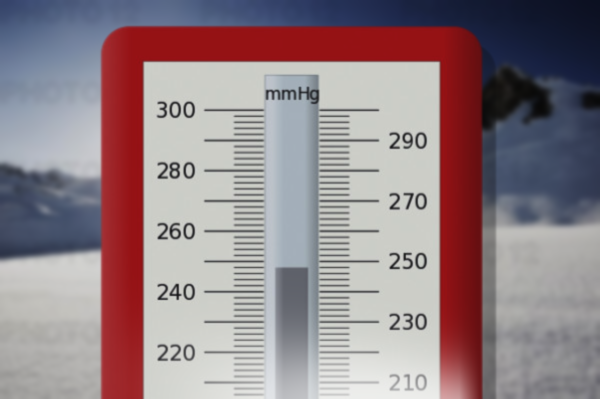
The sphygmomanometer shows {"value": 248, "unit": "mmHg"}
